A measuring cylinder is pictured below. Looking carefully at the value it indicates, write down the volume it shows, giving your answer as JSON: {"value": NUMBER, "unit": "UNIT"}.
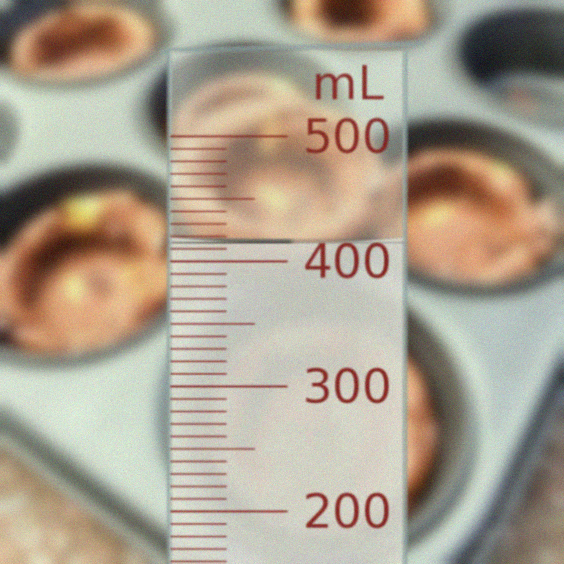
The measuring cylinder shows {"value": 415, "unit": "mL"}
